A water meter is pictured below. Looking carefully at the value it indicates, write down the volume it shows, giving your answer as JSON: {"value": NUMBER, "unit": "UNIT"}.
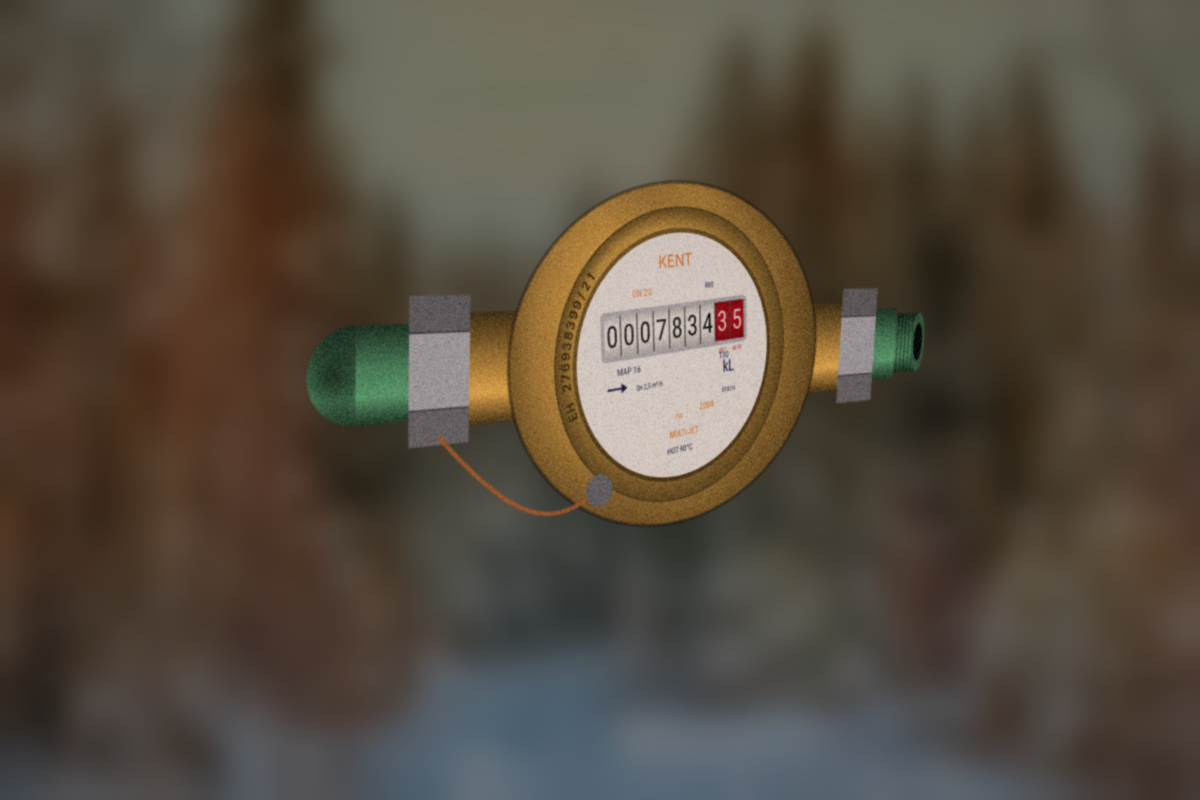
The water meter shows {"value": 7834.35, "unit": "kL"}
